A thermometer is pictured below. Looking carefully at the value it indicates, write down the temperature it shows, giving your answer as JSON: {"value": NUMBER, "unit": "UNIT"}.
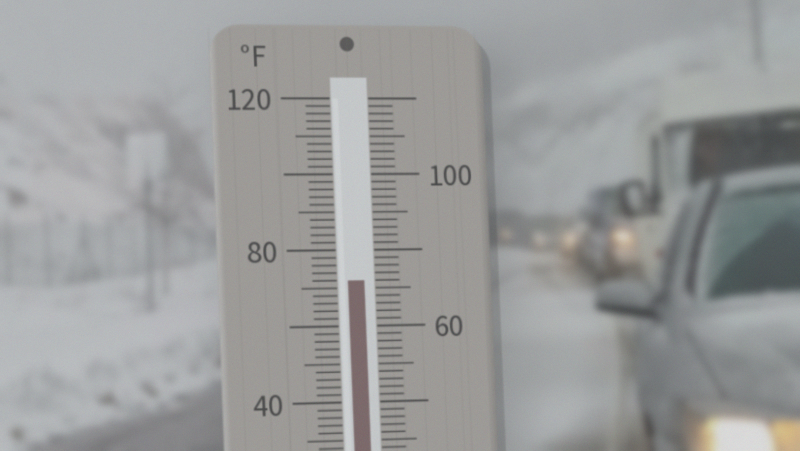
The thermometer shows {"value": 72, "unit": "°F"}
